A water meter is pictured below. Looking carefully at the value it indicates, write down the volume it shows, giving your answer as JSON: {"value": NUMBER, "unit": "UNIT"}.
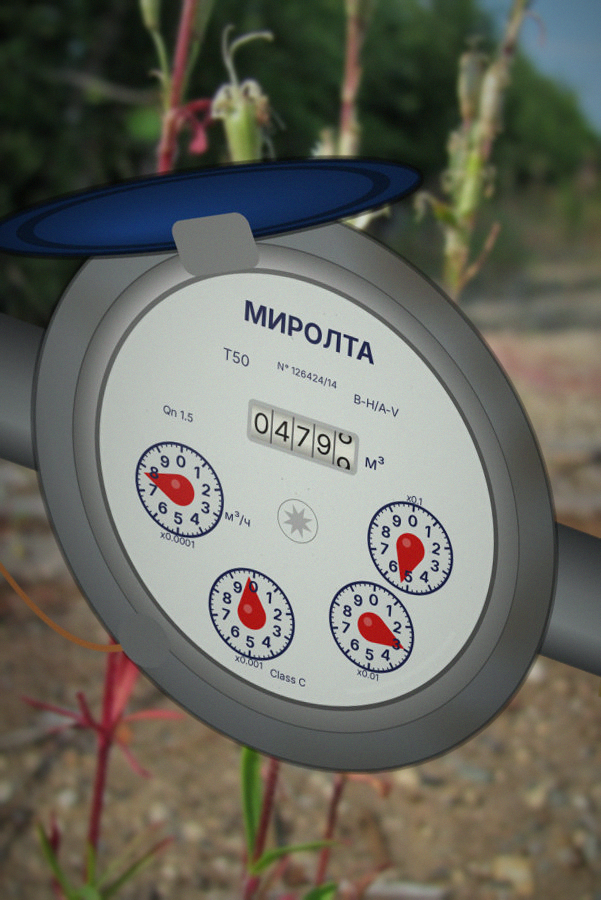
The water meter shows {"value": 4798.5297, "unit": "m³"}
